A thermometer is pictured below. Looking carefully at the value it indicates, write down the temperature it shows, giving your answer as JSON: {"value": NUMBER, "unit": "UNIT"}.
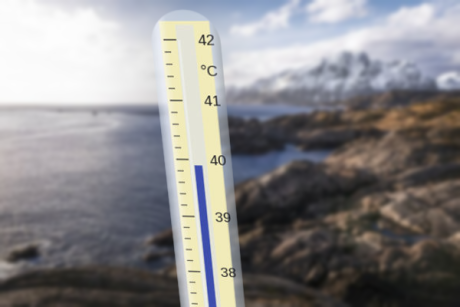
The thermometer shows {"value": 39.9, "unit": "°C"}
